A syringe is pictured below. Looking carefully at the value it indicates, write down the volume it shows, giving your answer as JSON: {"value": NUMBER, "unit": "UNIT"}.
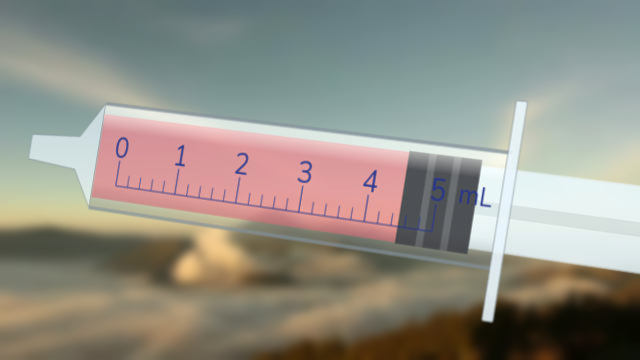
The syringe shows {"value": 4.5, "unit": "mL"}
